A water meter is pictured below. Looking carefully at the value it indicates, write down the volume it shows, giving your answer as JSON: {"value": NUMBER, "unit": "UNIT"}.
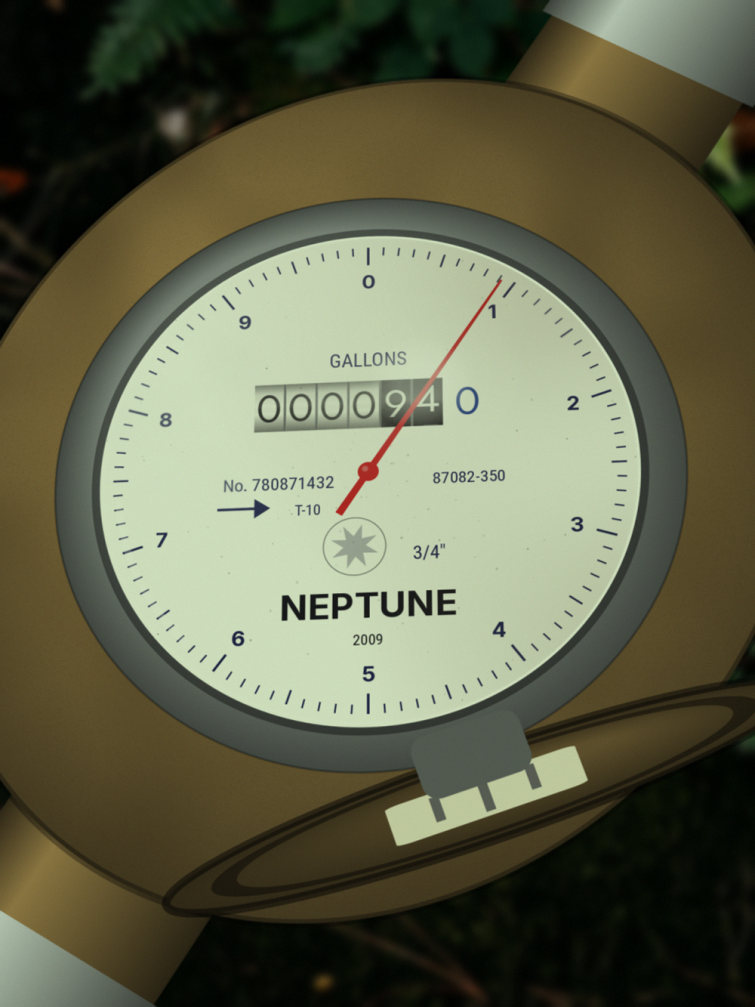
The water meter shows {"value": 940.9, "unit": "gal"}
